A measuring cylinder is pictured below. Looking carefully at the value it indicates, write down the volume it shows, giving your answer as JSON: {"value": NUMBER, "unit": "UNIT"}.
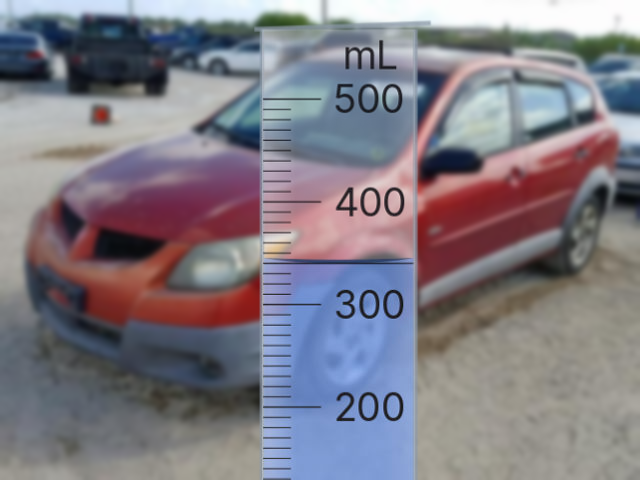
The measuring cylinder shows {"value": 340, "unit": "mL"}
